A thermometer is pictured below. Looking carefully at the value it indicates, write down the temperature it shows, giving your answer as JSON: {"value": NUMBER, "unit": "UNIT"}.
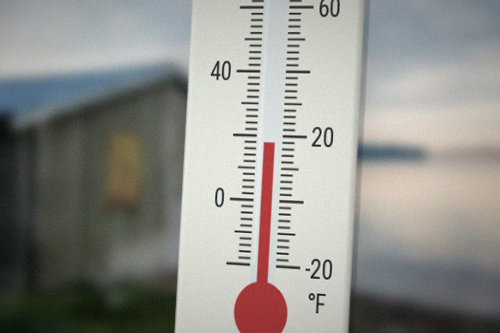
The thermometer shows {"value": 18, "unit": "°F"}
